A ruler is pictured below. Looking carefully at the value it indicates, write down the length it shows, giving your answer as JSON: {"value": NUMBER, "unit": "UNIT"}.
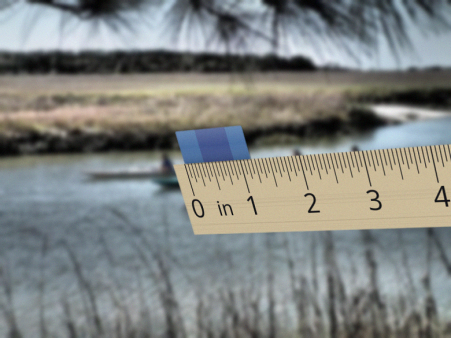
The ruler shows {"value": 1.1875, "unit": "in"}
